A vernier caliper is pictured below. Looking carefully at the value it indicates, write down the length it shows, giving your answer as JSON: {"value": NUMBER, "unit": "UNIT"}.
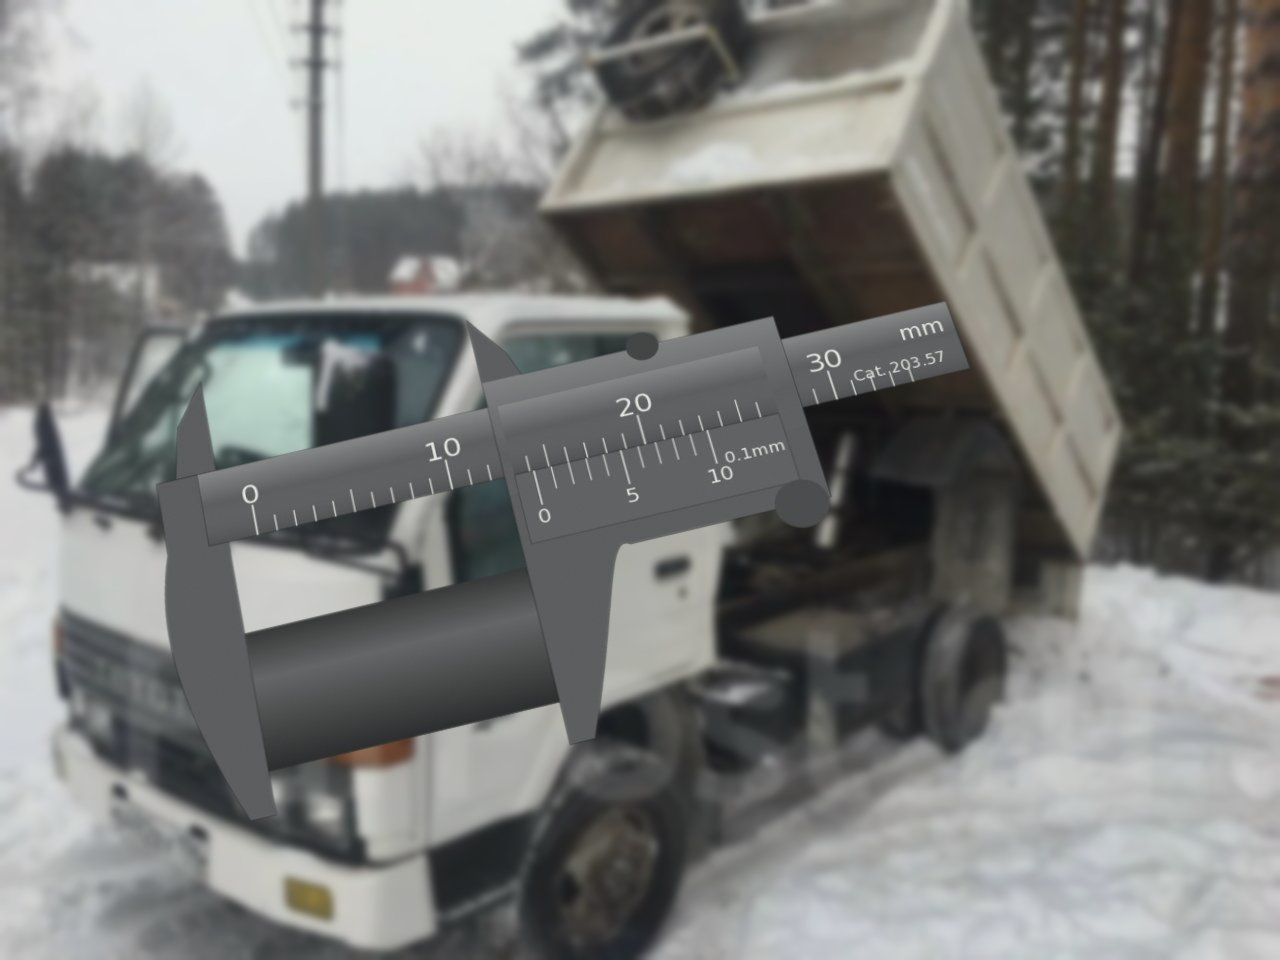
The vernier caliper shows {"value": 14.2, "unit": "mm"}
